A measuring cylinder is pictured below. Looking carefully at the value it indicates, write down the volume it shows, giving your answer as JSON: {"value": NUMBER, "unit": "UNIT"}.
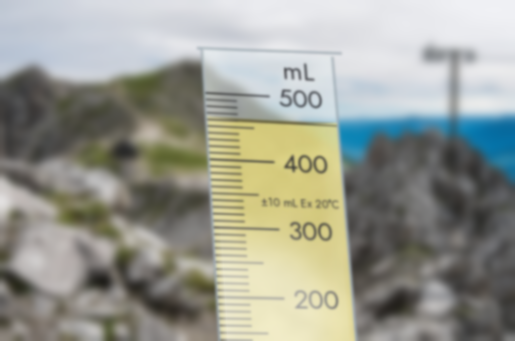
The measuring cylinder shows {"value": 460, "unit": "mL"}
